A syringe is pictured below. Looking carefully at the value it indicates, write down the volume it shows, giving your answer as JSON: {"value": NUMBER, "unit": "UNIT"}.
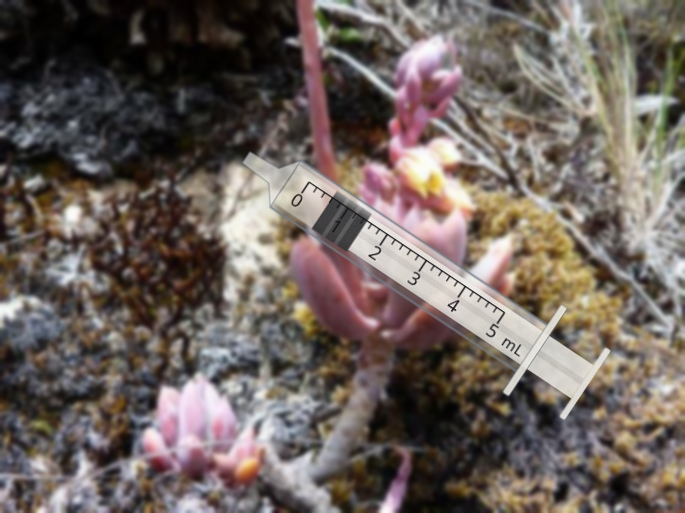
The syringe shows {"value": 0.6, "unit": "mL"}
